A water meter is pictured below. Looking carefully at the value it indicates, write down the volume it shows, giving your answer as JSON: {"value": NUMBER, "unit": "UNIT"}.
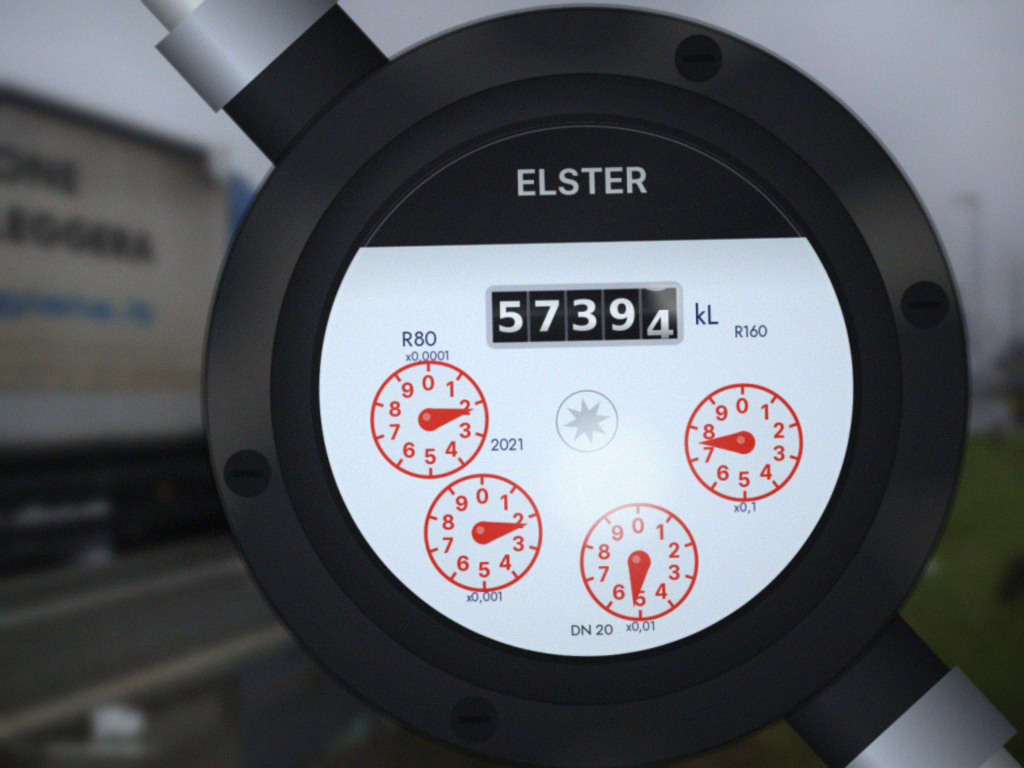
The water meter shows {"value": 57393.7522, "unit": "kL"}
